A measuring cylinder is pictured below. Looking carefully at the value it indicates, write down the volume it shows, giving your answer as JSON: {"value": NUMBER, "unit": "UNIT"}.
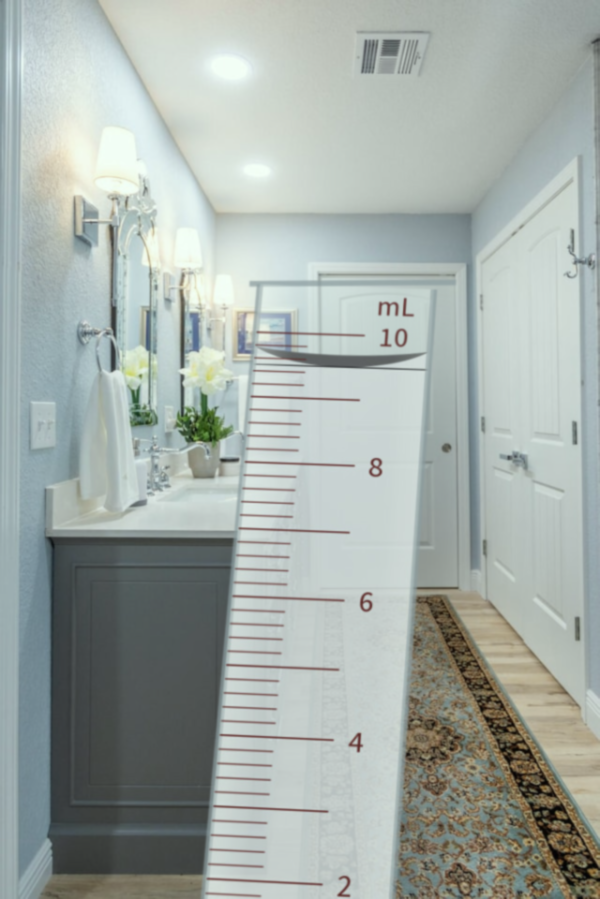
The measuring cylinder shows {"value": 9.5, "unit": "mL"}
